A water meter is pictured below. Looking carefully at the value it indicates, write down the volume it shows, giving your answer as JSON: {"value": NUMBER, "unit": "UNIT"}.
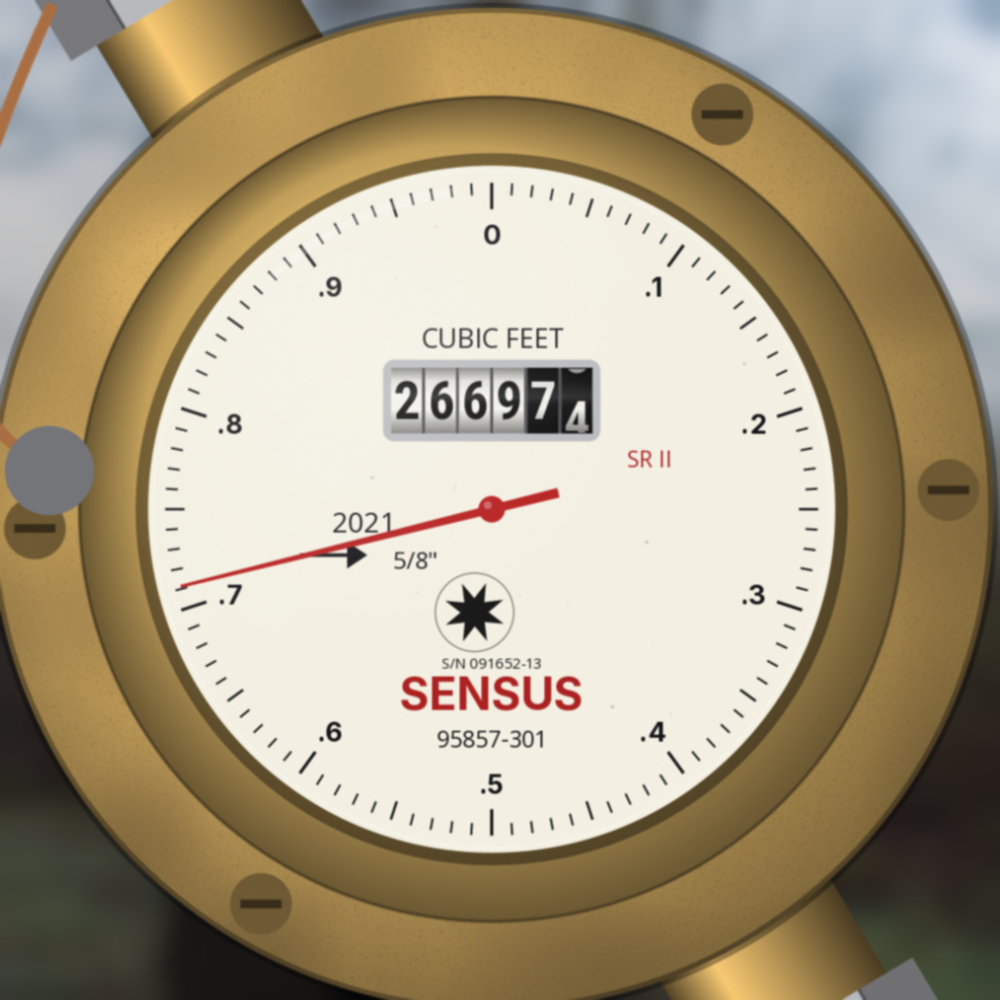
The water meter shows {"value": 266973.71, "unit": "ft³"}
